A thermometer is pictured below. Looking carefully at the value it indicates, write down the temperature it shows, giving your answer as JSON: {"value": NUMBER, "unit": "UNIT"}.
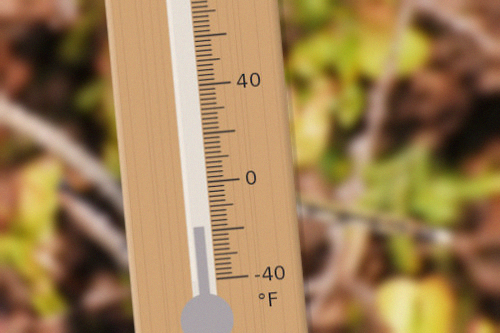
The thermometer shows {"value": -18, "unit": "°F"}
